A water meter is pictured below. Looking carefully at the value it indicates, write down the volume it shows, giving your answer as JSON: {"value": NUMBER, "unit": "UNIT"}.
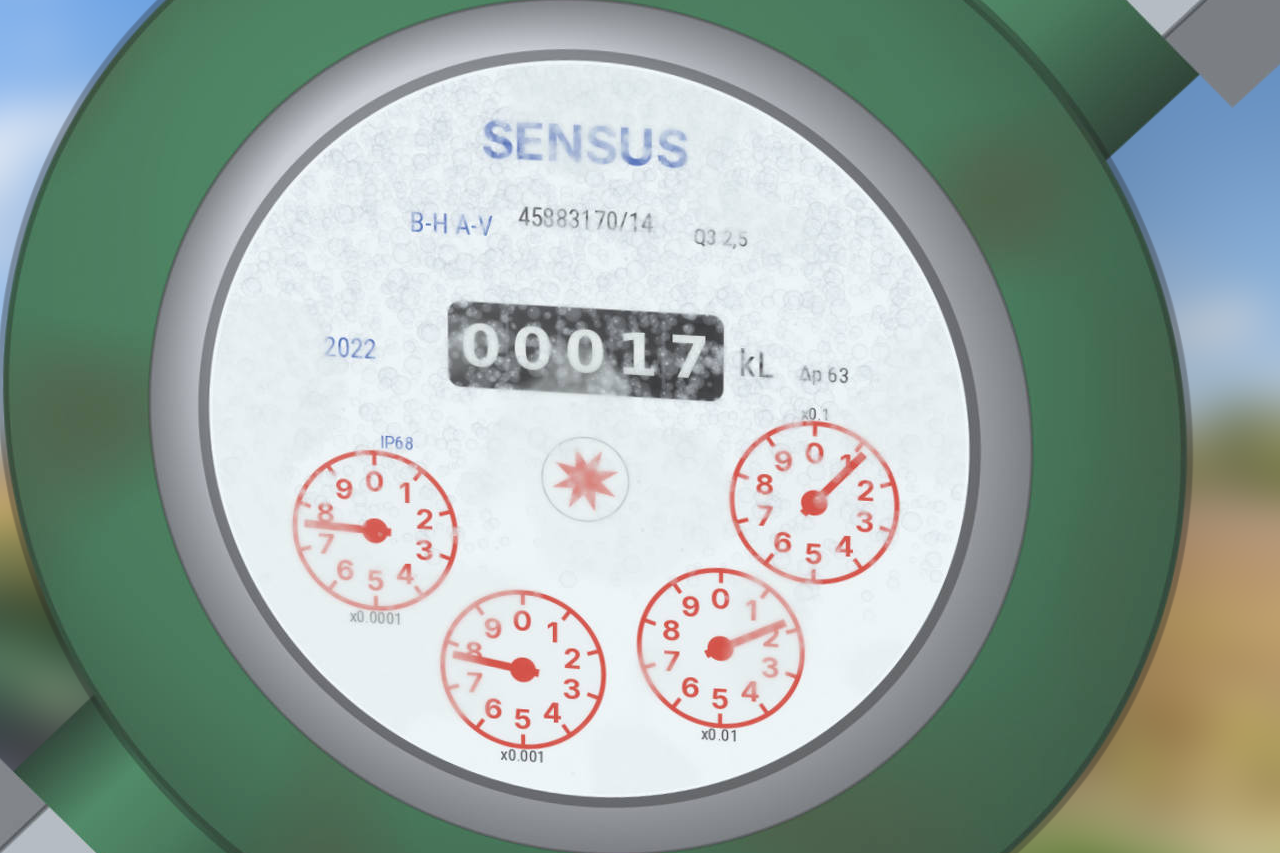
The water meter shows {"value": 17.1177, "unit": "kL"}
